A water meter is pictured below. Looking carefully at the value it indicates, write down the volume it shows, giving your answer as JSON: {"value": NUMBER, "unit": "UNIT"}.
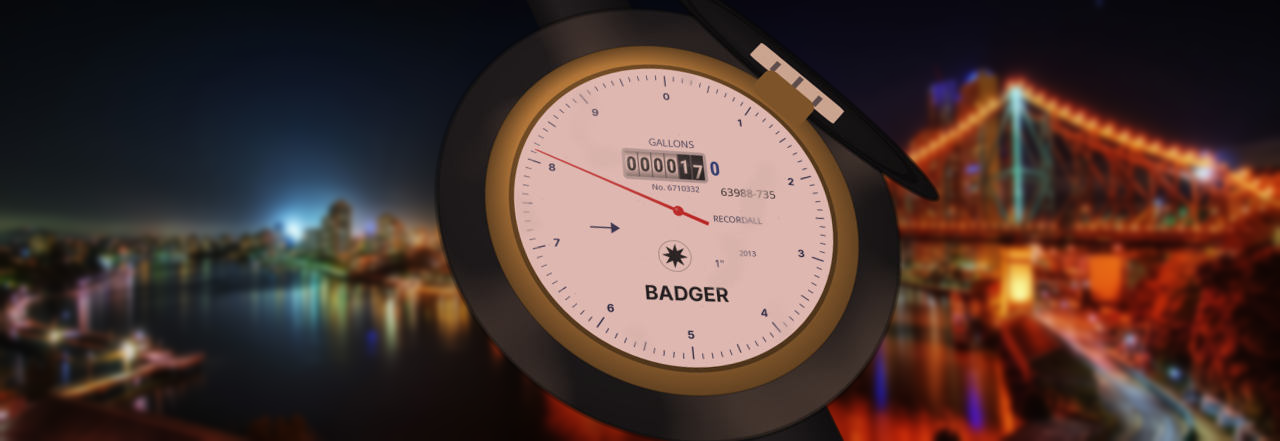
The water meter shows {"value": 168.1, "unit": "gal"}
